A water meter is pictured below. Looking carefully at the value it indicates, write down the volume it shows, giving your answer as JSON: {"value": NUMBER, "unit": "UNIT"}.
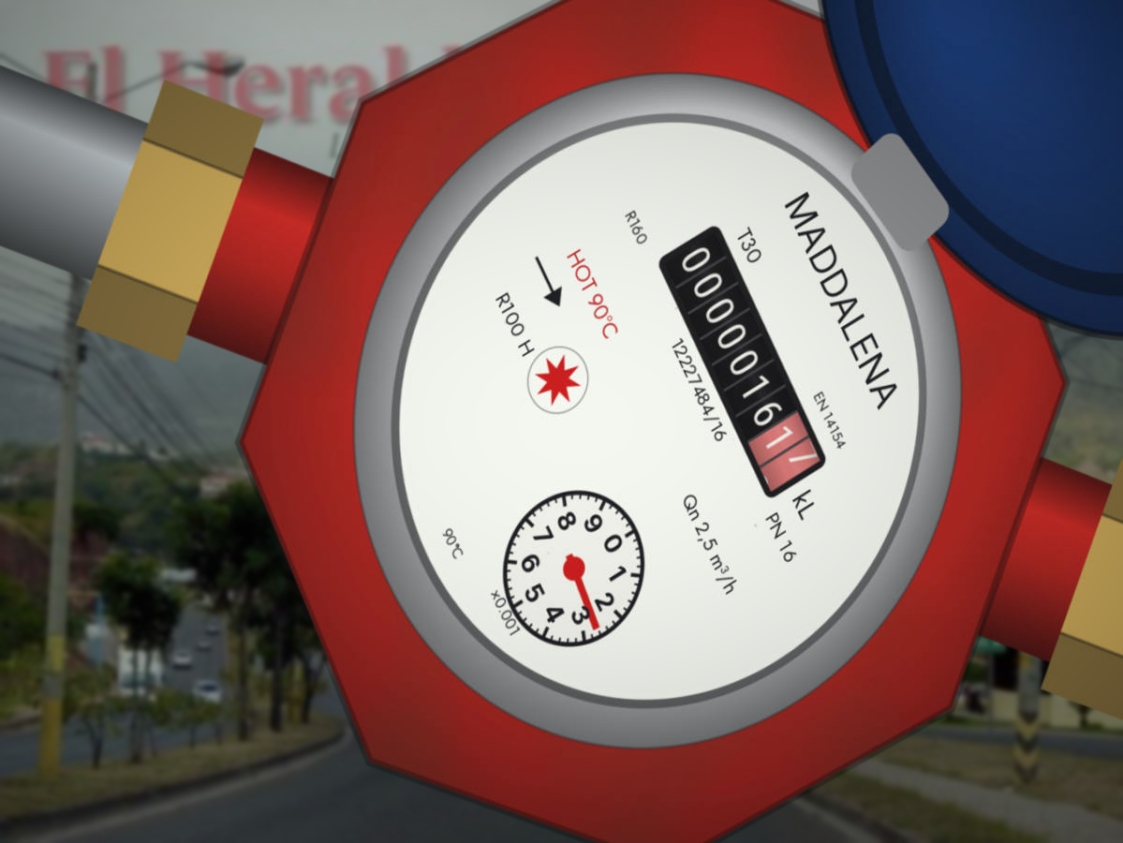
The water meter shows {"value": 16.172, "unit": "kL"}
